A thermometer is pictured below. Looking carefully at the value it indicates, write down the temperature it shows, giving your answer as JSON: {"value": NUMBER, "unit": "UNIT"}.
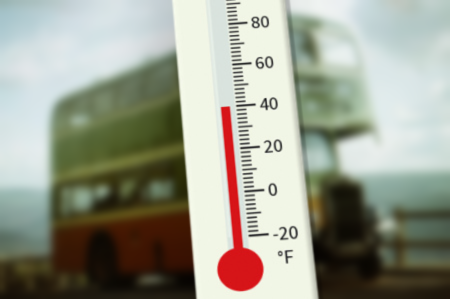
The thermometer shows {"value": 40, "unit": "°F"}
